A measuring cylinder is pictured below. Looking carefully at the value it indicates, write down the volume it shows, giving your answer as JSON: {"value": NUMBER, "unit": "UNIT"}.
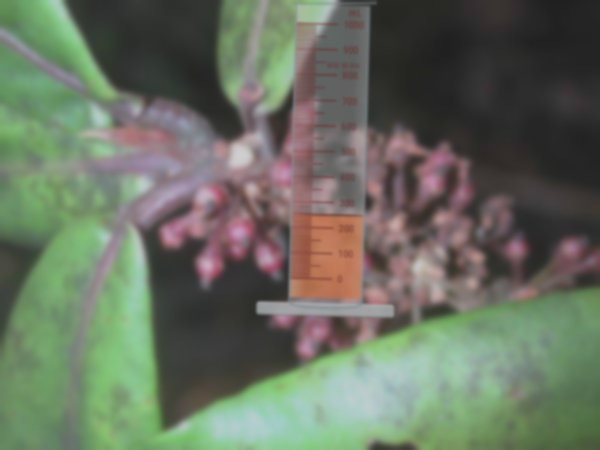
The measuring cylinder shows {"value": 250, "unit": "mL"}
